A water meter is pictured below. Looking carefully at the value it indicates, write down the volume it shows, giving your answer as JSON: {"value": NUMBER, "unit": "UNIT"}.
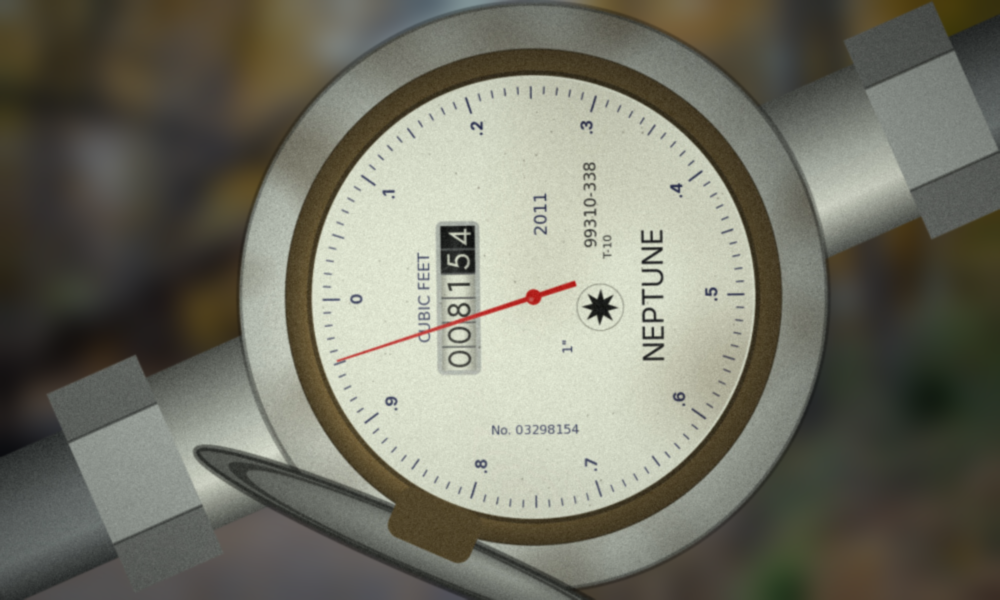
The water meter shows {"value": 8153.95, "unit": "ft³"}
